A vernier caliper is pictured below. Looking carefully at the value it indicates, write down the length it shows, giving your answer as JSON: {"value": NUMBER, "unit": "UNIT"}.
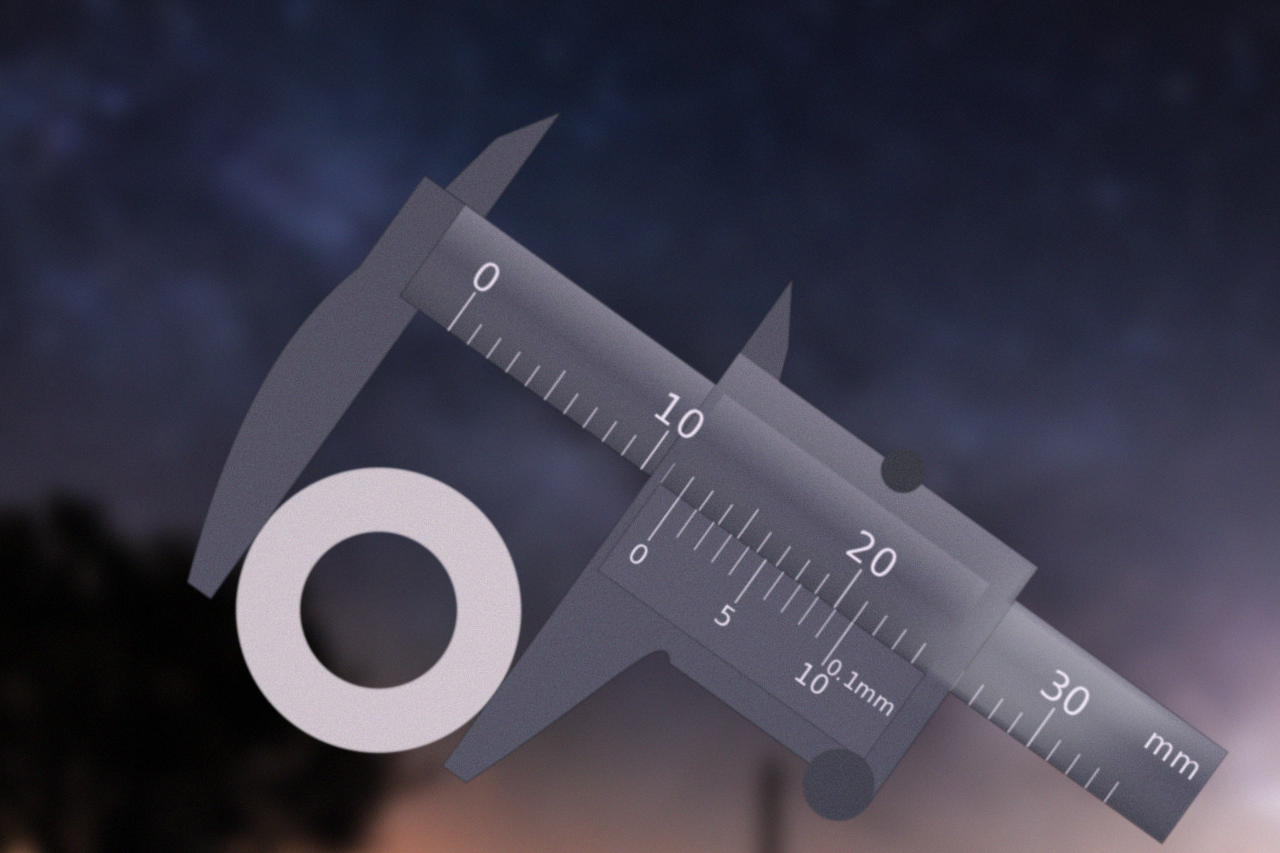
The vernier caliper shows {"value": 12.0, "unit": "mm"}
